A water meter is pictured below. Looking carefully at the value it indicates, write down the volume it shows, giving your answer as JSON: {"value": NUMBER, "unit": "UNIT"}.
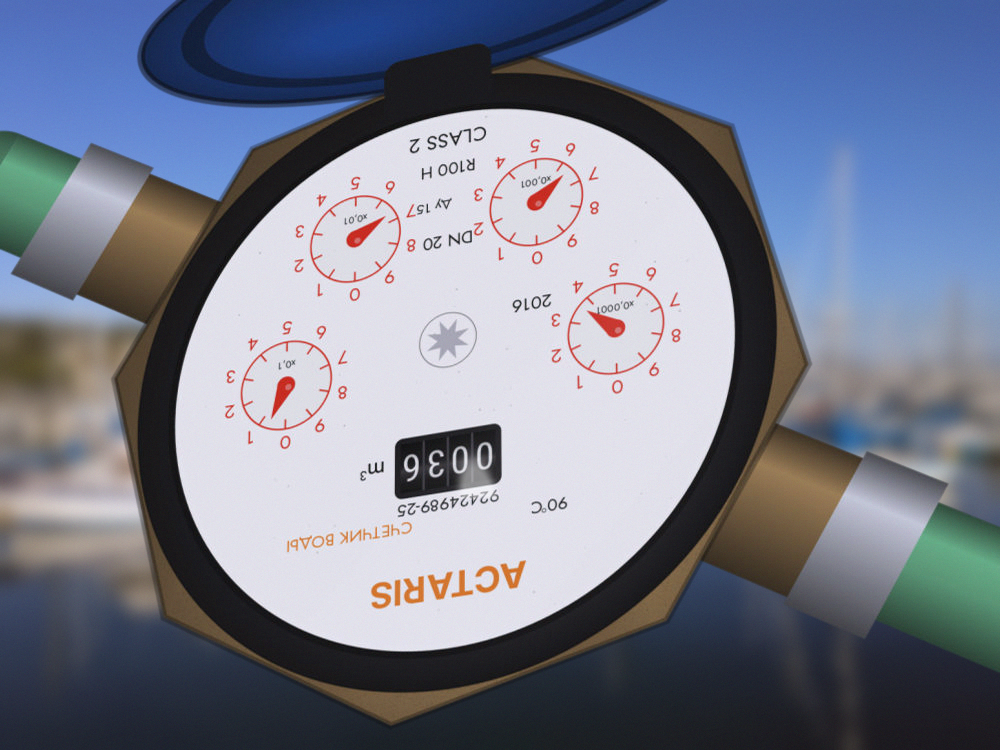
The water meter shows {"value": 36.0663, "unit": "m³"}
